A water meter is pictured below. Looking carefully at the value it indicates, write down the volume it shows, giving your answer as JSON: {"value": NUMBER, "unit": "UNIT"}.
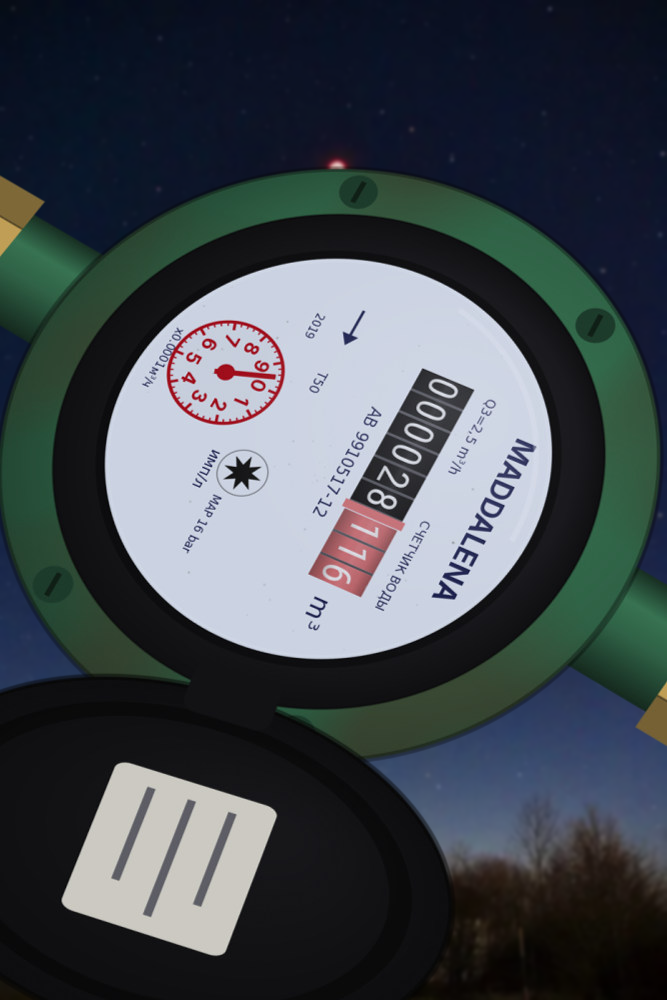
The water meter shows {"value": 28.1159, "unit": "m³"}
